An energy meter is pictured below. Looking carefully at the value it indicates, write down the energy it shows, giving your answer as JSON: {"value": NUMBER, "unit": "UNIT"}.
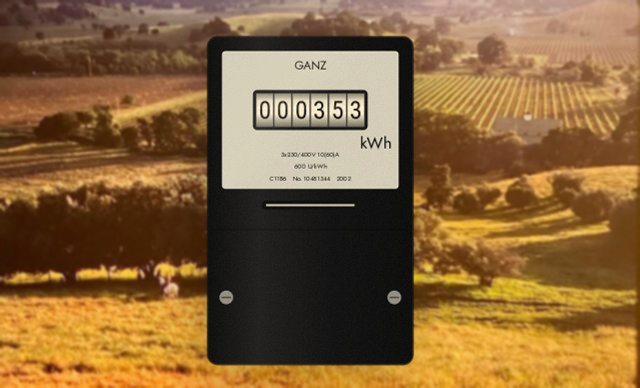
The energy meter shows {"value": 353, "unit": "kWh"}
